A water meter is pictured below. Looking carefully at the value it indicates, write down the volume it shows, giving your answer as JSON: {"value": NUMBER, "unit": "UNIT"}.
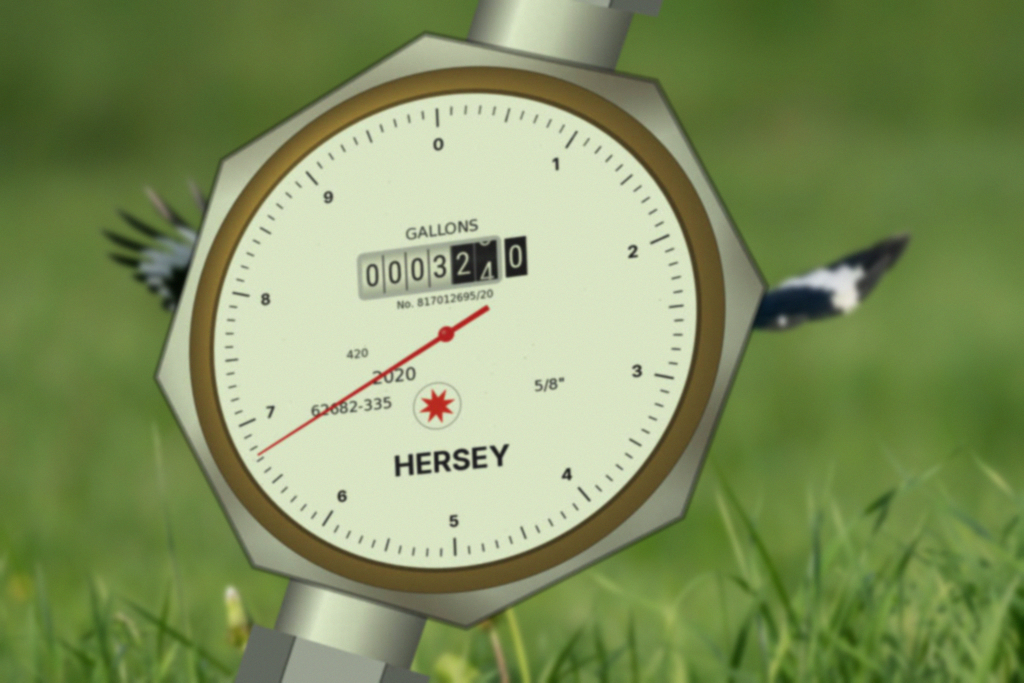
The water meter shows {"value": 3236.7, "unit": "gal"}
